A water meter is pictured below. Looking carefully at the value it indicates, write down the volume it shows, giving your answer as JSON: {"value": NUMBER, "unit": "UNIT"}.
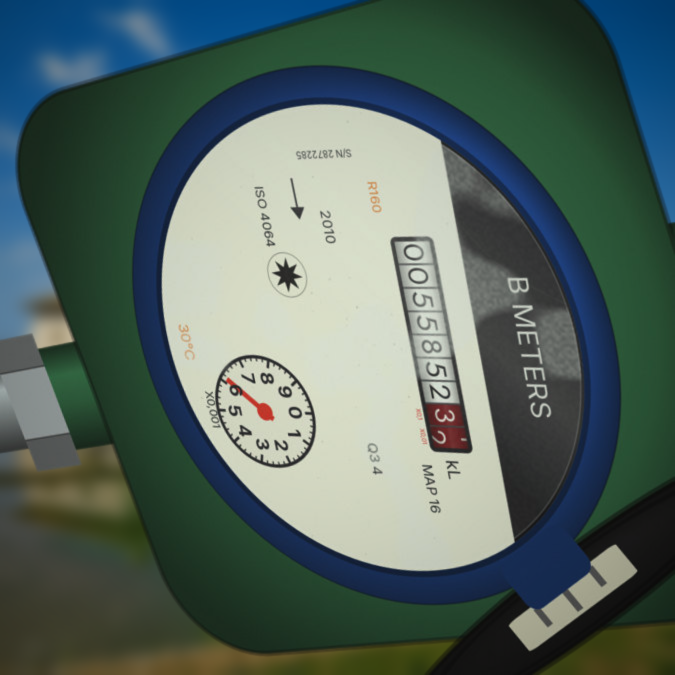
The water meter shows {"value": 55852.316, "unit": "kL"}
